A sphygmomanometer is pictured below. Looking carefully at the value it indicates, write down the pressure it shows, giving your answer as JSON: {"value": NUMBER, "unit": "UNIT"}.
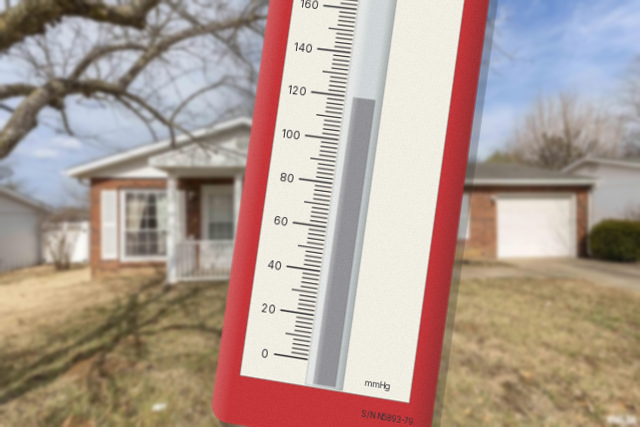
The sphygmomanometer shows {"value": 120, "unit": "mmHg"}
